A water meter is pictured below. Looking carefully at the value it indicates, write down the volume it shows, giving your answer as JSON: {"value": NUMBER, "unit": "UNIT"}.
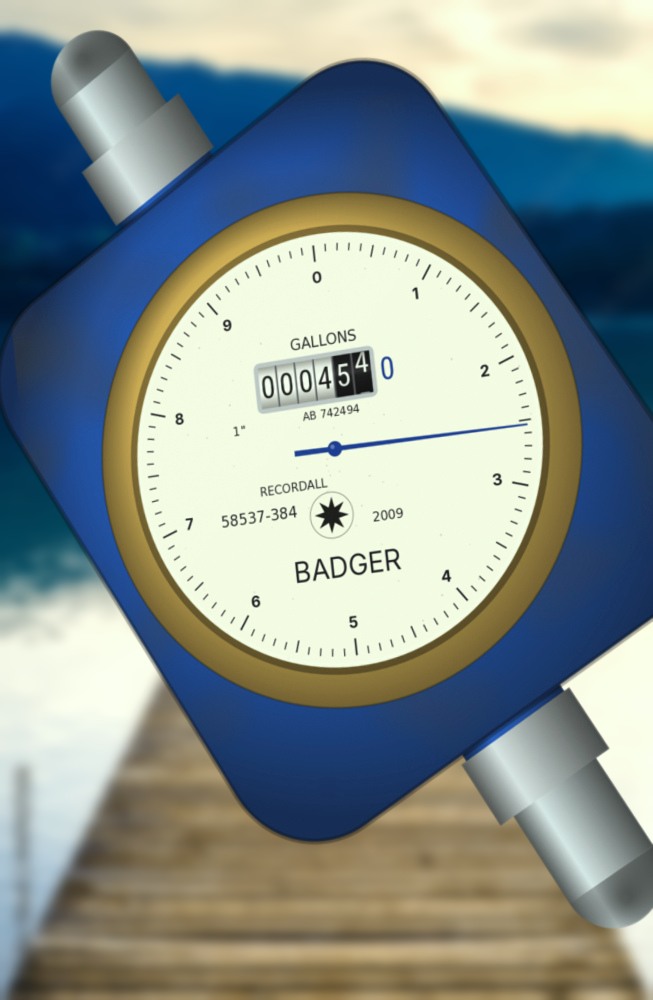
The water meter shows {"value": 4542.5, "unit": "gal"}
